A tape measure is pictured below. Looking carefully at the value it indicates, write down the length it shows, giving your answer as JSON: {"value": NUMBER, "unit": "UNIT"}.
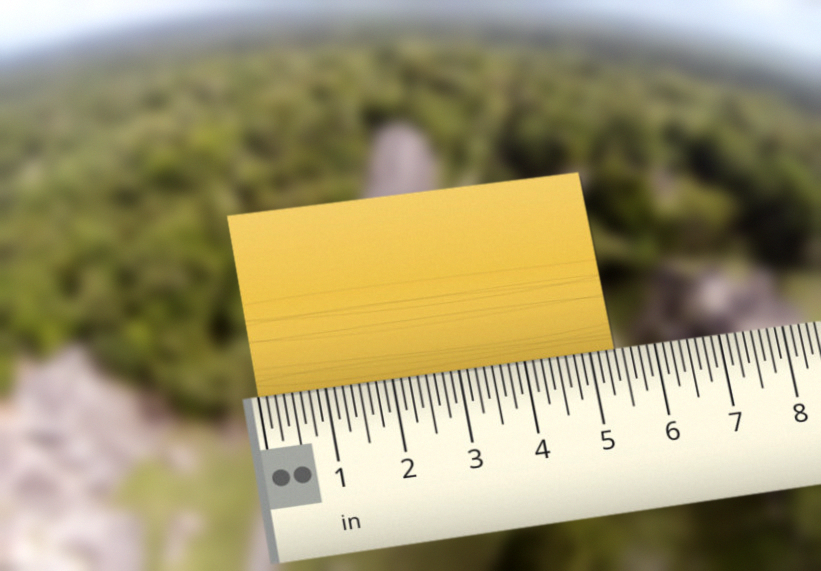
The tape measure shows {"value": 5.375, "unit": "in"}
